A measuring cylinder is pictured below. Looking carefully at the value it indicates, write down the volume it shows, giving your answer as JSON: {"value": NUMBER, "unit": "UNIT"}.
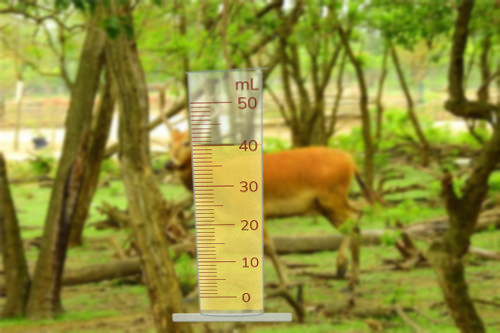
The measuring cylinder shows {"value": 40, "unit": "mL"}
